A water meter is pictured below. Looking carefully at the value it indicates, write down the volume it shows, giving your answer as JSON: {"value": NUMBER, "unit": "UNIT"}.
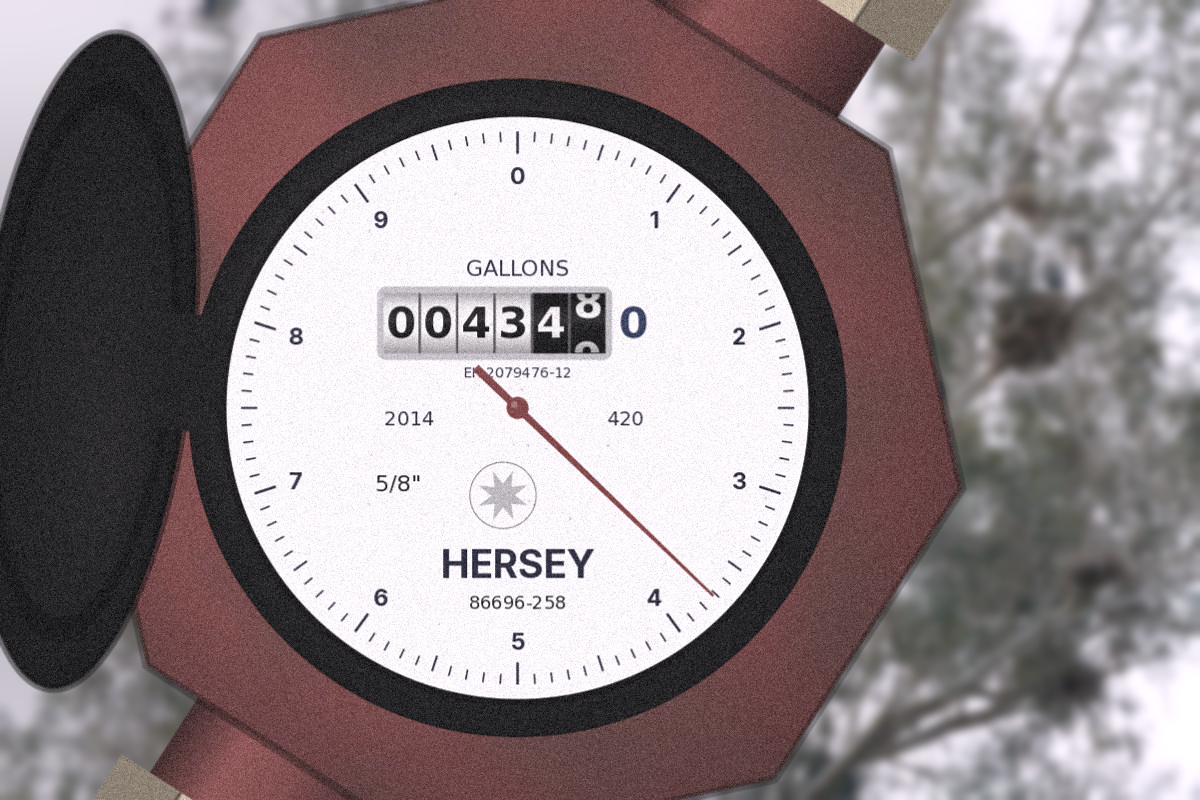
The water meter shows {"value": 43483.7, "unit": "gal"}
